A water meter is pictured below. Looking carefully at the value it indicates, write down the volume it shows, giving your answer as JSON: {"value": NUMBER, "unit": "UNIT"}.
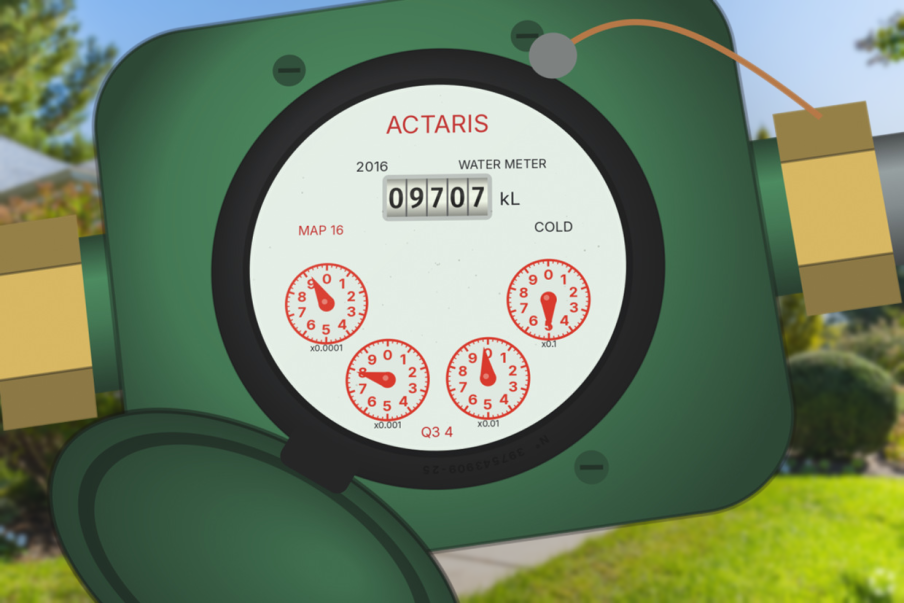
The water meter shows {"value": 9707.4979, "unit": "kL"}
